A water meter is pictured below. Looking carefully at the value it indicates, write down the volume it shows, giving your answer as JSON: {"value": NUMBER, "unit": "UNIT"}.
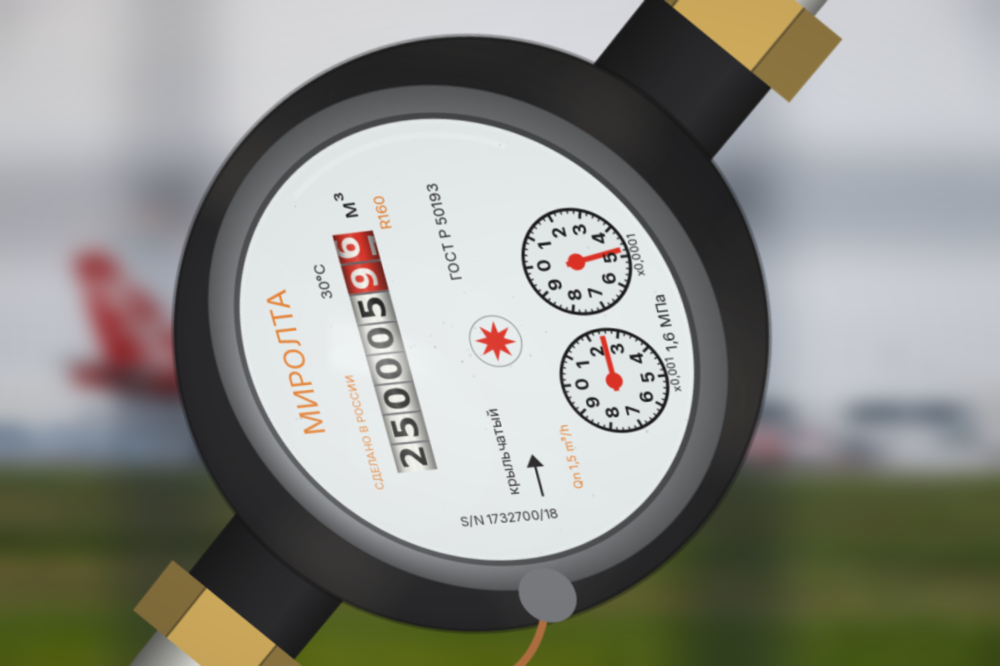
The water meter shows {"value": 250005.9624, "unit": "m³"}
